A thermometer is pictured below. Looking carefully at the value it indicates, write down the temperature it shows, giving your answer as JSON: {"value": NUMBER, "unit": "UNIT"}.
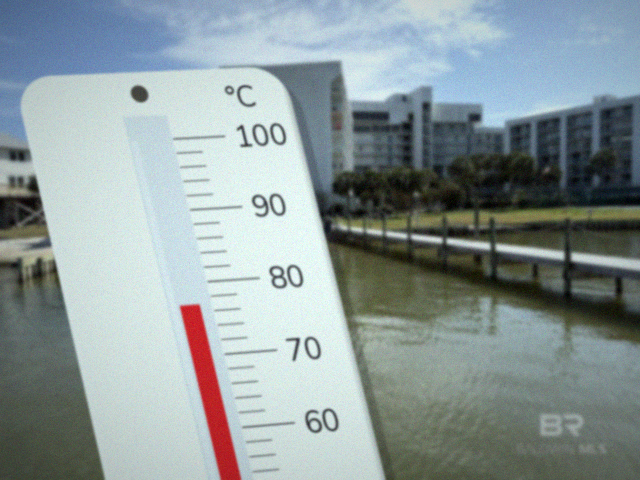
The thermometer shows {"value": 77, "unit": "°C"}
